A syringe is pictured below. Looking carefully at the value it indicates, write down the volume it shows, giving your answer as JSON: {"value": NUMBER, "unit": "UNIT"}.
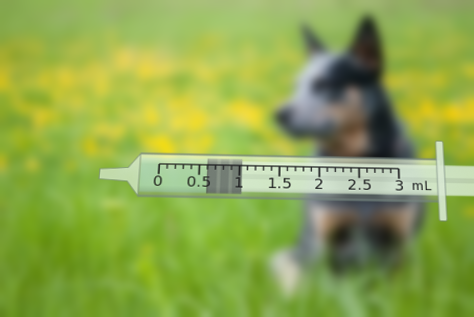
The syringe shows {"value": 0.6, "unit": "mL"}
